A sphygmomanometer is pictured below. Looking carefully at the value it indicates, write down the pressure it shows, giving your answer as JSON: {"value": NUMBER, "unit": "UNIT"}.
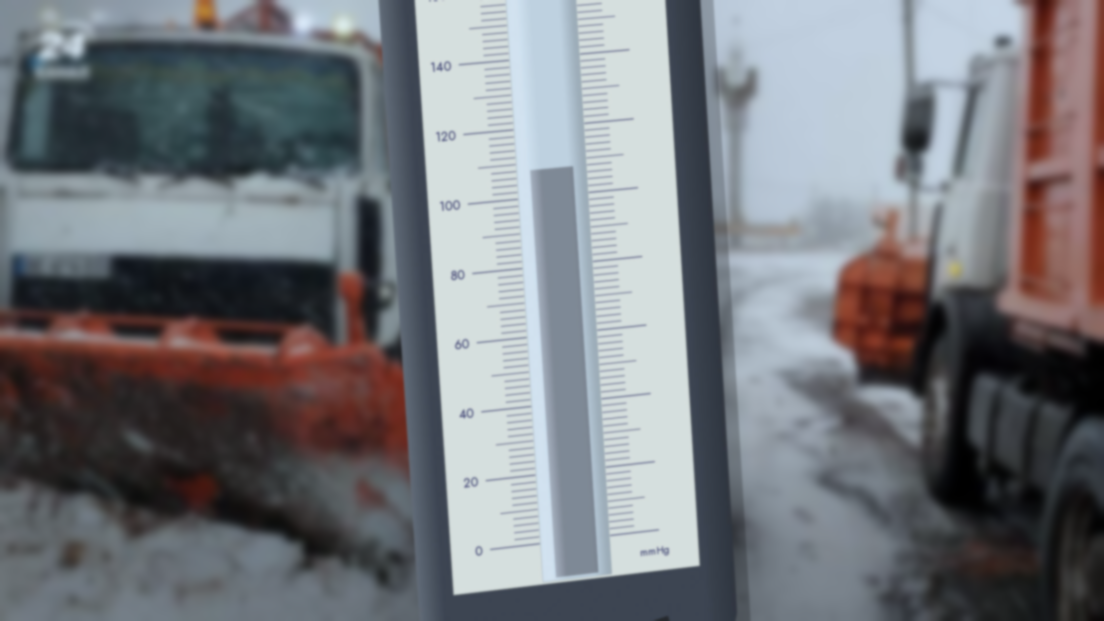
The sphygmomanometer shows {"value": 108, "unit": "mmHg"}
